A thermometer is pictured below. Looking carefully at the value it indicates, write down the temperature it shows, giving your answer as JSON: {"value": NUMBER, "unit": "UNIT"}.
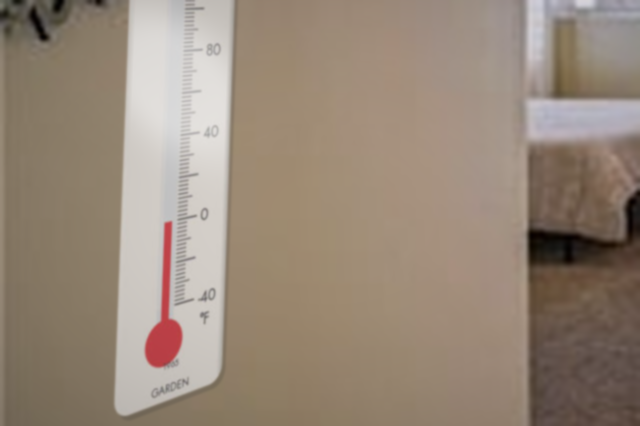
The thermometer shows {"value": 0, "unit": "°F"}
